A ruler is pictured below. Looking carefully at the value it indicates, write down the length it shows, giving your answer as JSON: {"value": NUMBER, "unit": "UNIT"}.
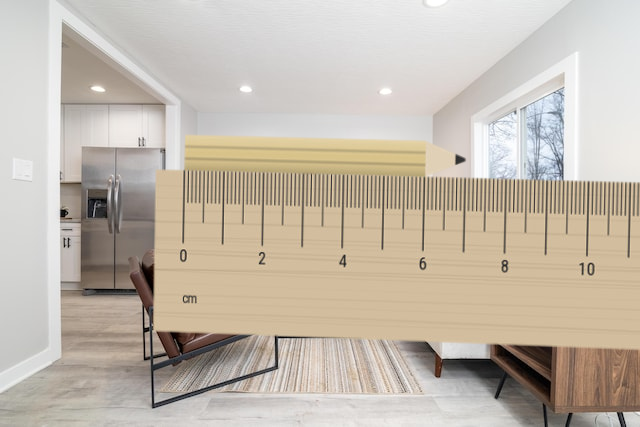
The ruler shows {"value": 7, "unit": "cm"}
